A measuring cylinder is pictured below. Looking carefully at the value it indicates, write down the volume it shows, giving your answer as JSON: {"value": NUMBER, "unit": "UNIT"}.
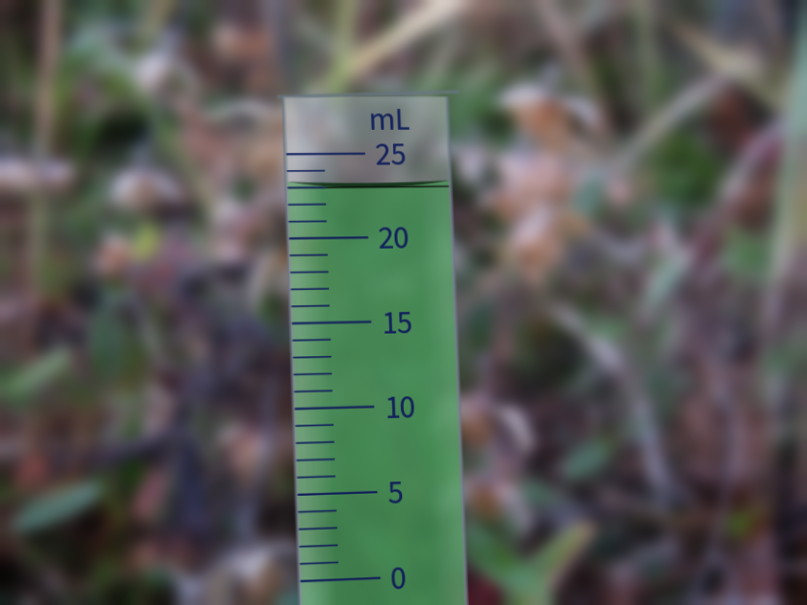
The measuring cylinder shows {"value": 23, "unit": "mL"}
